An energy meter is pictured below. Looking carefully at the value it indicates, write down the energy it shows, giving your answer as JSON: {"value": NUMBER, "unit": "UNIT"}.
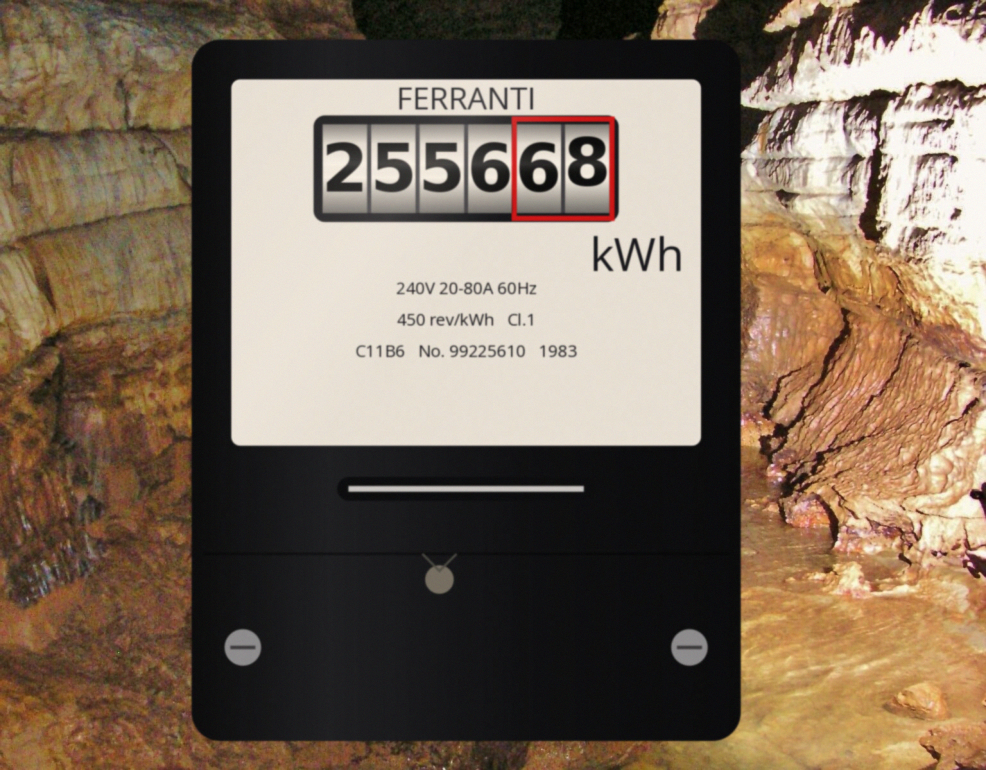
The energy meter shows {"value": 2556.68, "unit": "kWh"}
